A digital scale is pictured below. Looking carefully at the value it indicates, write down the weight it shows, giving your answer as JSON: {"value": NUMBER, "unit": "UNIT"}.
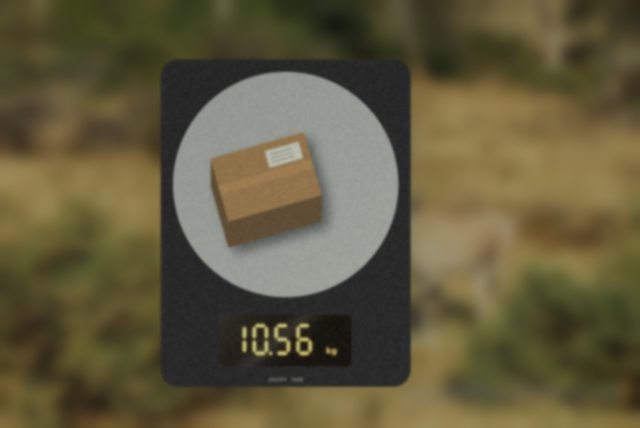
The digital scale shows {"value": 10.56, "unit": "kg"}
